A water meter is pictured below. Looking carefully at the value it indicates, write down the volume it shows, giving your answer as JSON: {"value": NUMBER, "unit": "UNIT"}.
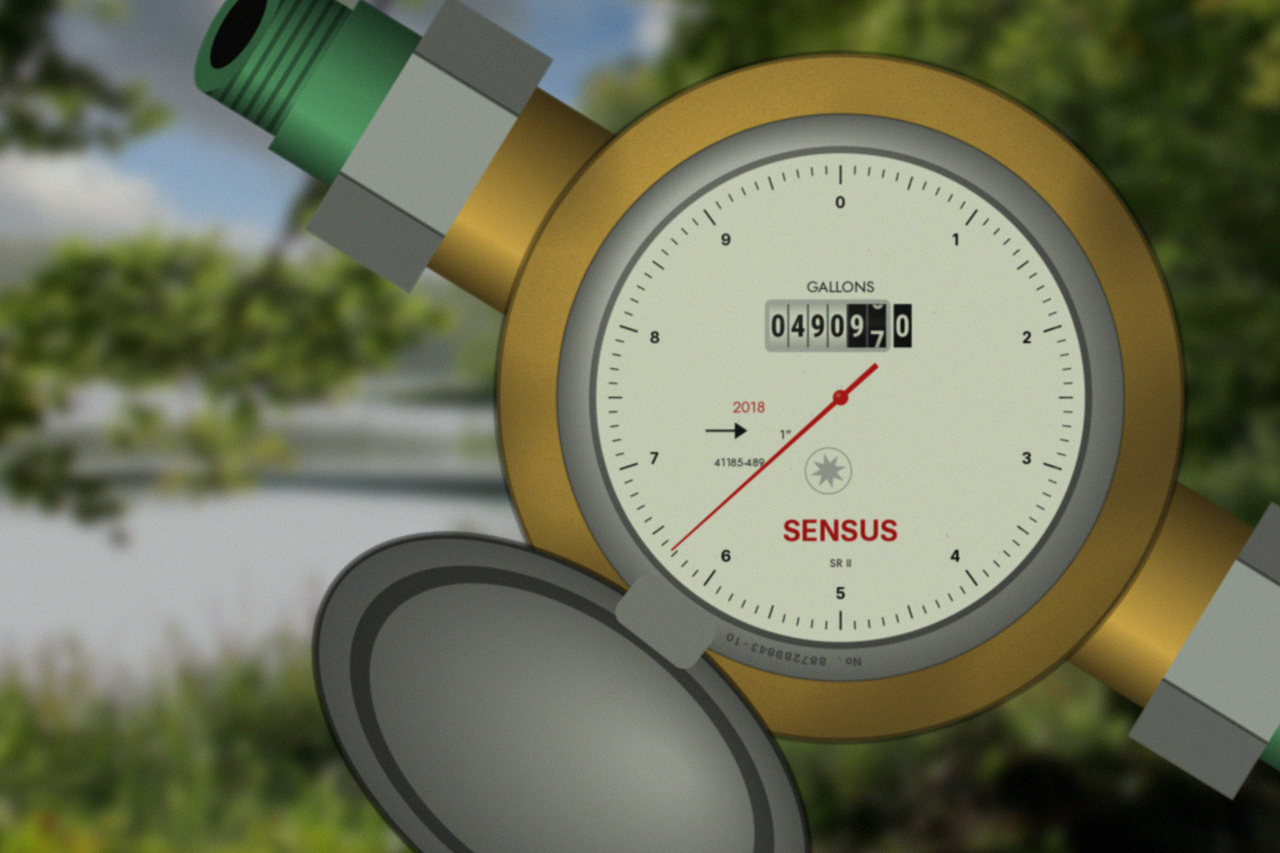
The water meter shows {"value": 490966.3, "unit": "gal"}
